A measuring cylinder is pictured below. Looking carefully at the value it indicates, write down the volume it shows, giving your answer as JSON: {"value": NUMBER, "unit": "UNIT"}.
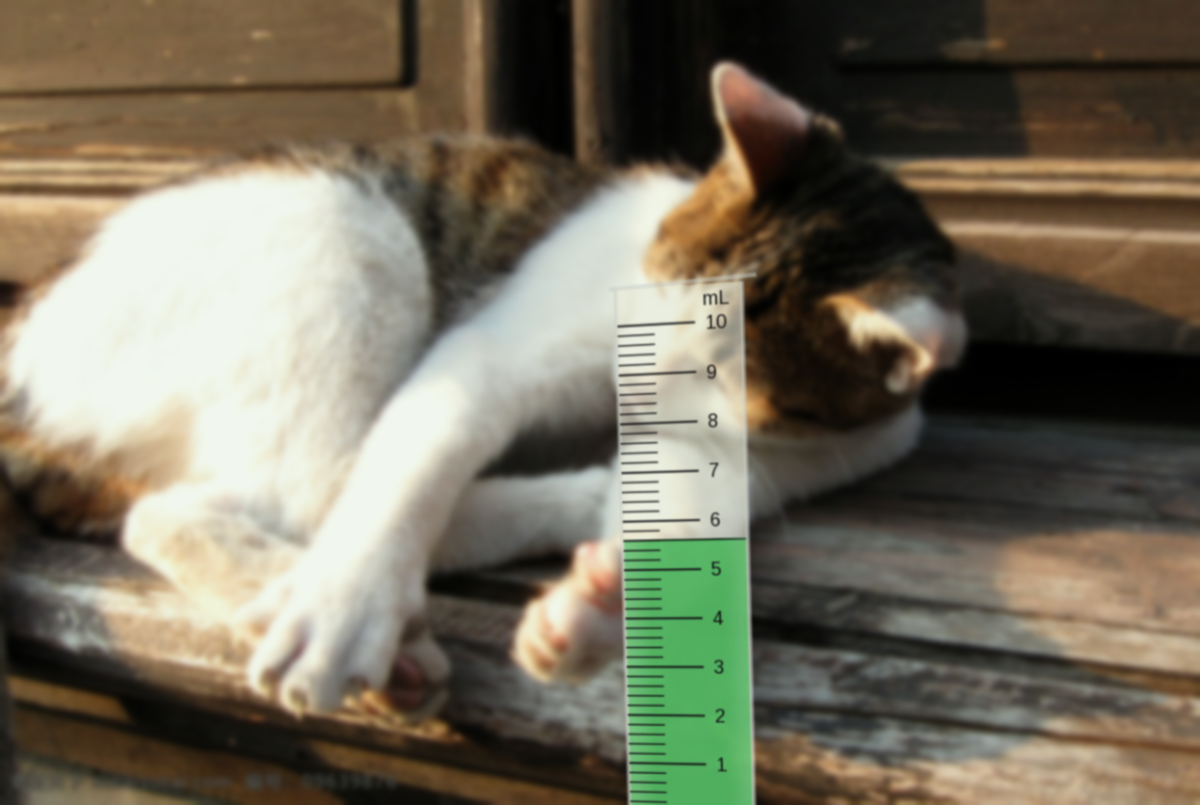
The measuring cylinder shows {"value": 5.6, "unit": "mL"}
